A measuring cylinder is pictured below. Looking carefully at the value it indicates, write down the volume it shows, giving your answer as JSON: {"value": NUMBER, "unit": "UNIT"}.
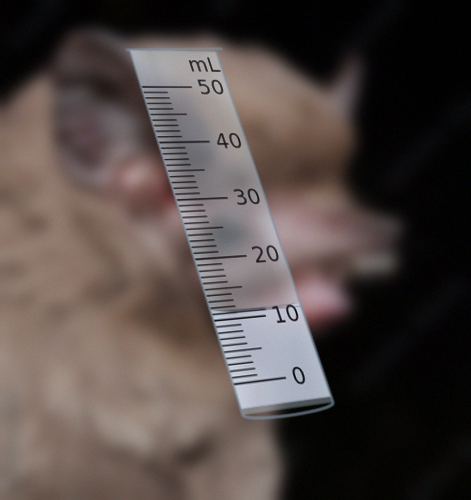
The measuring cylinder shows {"value": 11, "unit": "mL"}
